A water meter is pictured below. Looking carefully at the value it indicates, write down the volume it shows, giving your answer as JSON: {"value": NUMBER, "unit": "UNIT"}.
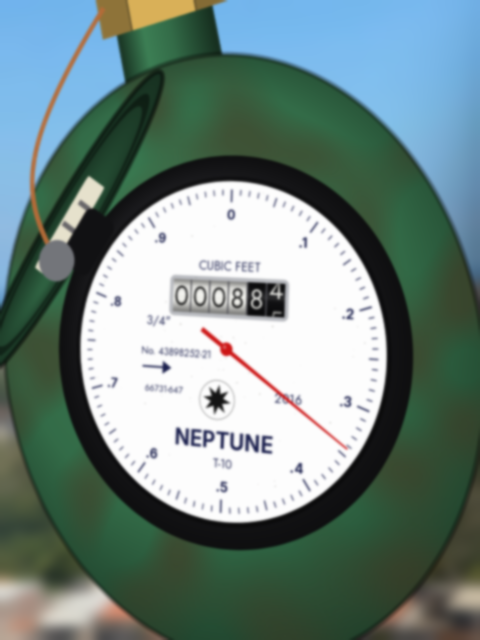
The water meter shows {"value": 884.34, "unit": "ft³"}
